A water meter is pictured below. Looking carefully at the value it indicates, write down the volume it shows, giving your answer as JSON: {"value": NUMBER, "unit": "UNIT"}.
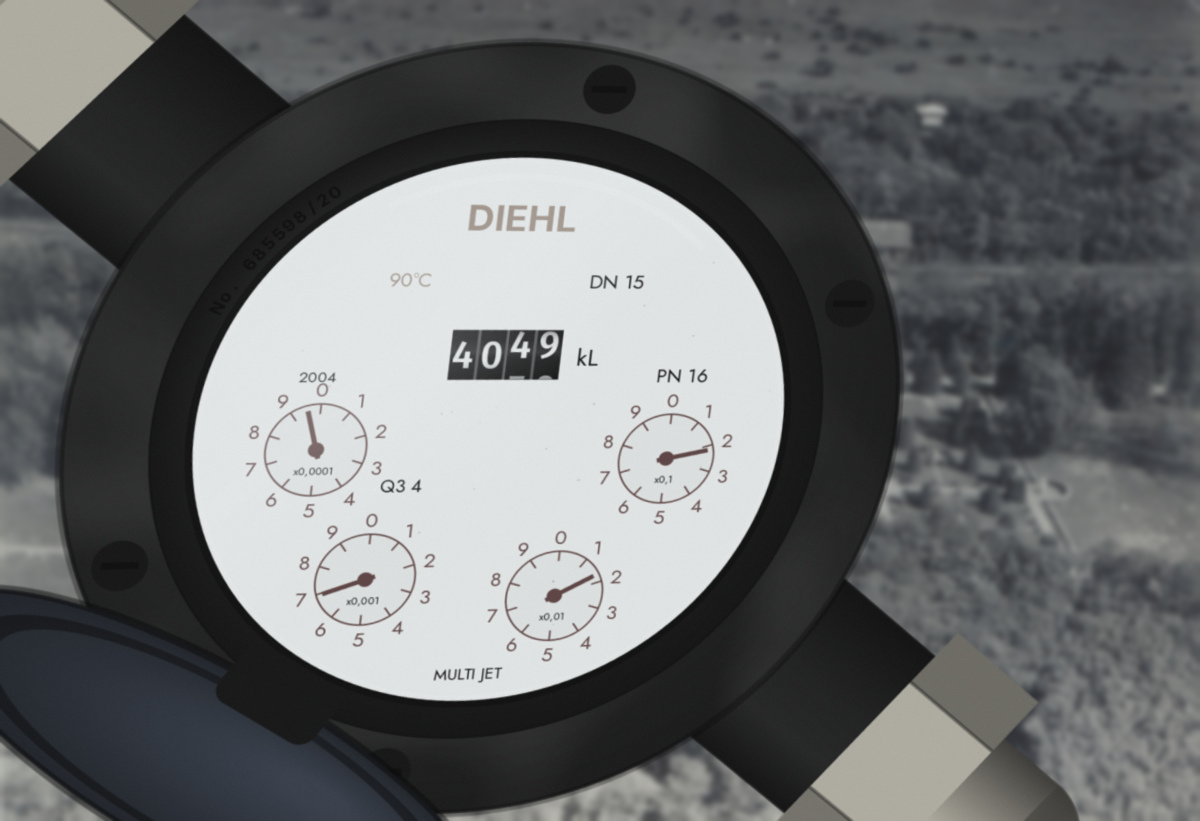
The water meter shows {"value": 4049.2169, "unit": "kL"}
